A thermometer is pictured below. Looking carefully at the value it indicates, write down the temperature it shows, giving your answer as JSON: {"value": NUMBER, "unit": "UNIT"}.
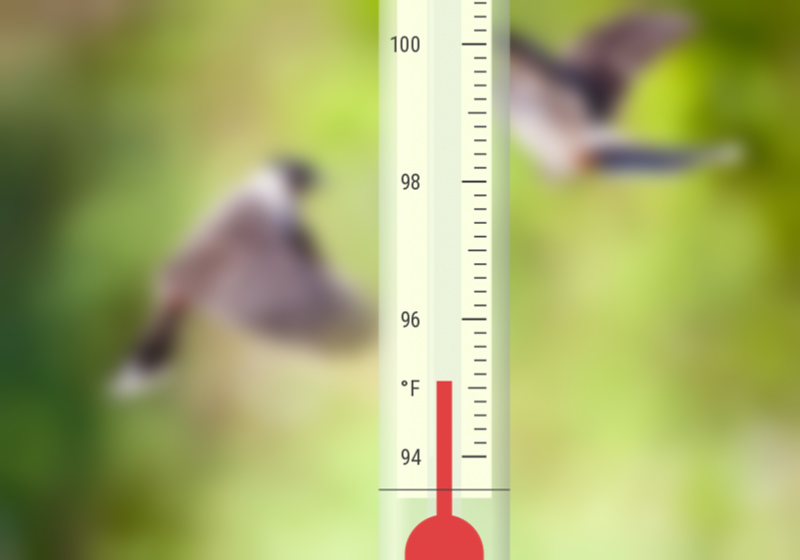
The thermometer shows {"value": 95.1, "unit": "°F"}
